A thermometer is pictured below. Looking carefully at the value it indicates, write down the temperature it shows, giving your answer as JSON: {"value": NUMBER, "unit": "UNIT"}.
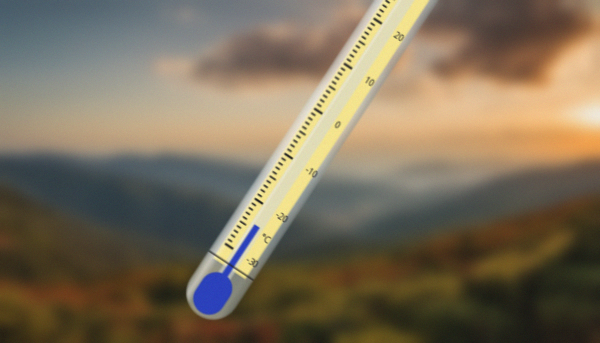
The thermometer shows {"value": -24, "unit": "°C"}
